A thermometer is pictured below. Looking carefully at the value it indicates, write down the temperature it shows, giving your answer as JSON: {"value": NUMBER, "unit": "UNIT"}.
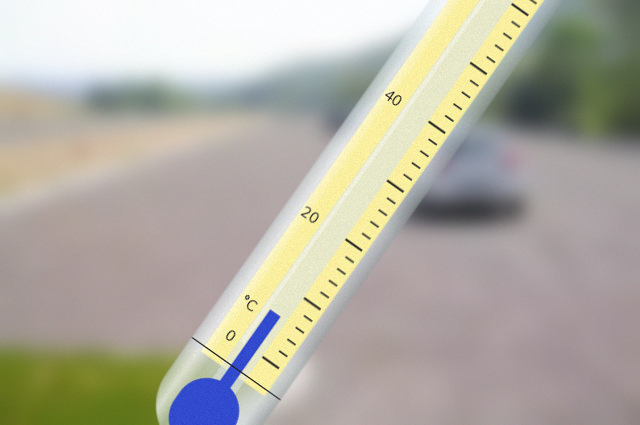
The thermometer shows {"value": 6, "unit": "°C"}
